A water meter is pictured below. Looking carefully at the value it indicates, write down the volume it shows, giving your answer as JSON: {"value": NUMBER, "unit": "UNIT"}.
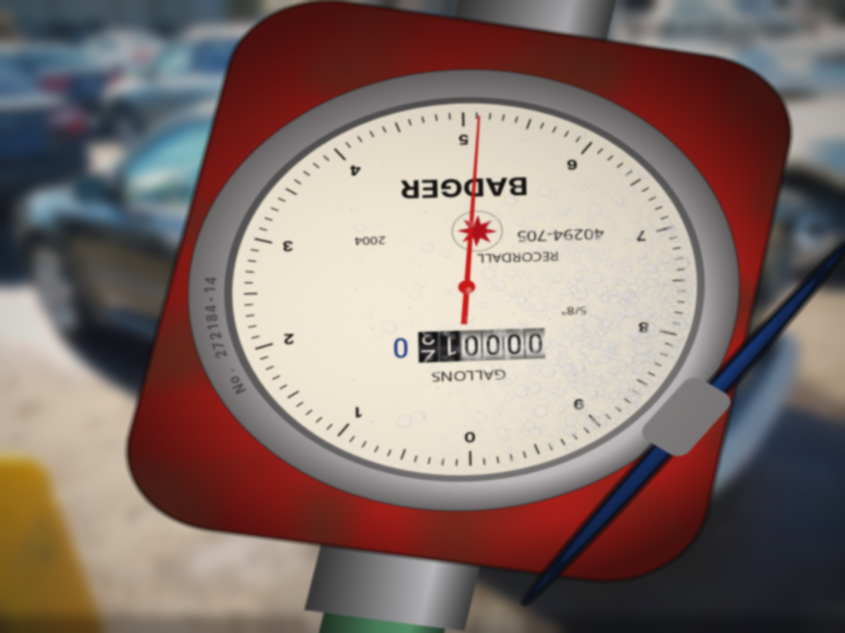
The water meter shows {"value": 125.1, "unit": "gal"}
